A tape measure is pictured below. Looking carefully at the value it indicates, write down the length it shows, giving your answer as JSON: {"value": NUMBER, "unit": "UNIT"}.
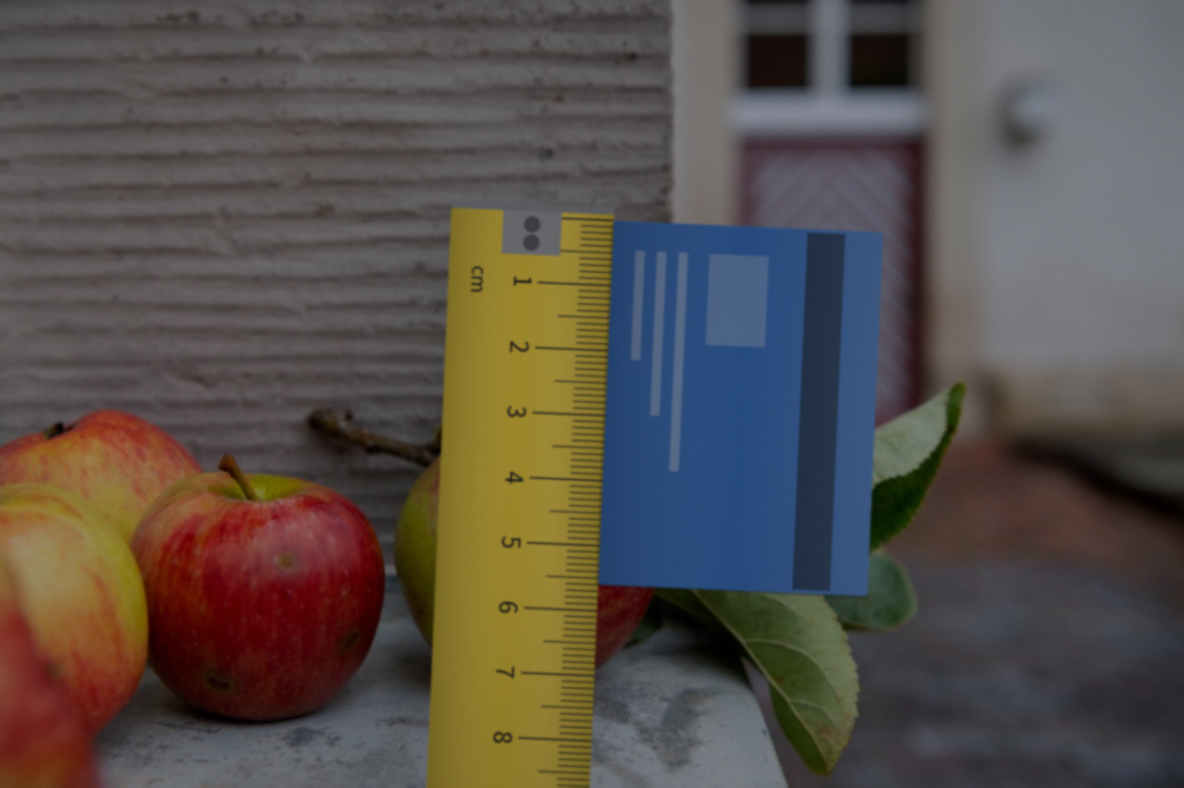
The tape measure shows {"value": 5.6, "unit": "cm"}
